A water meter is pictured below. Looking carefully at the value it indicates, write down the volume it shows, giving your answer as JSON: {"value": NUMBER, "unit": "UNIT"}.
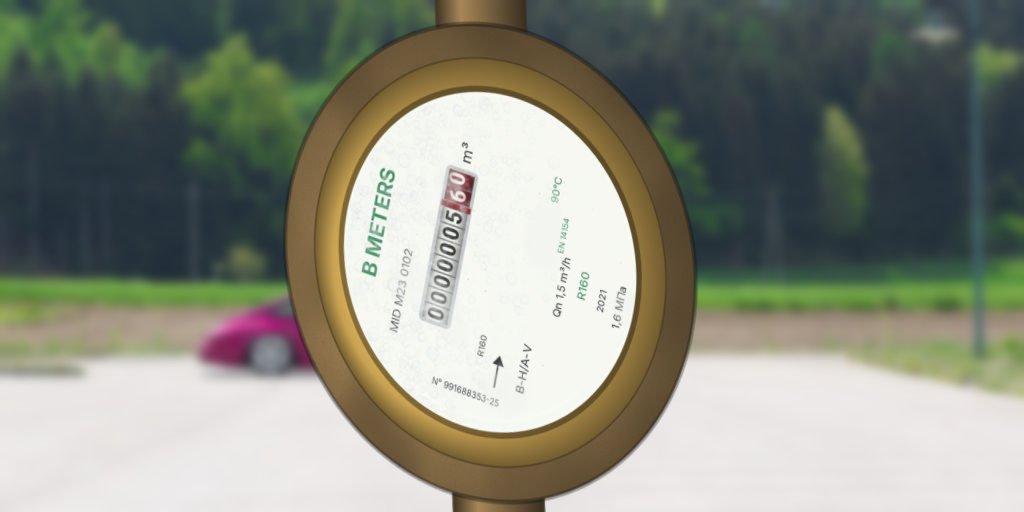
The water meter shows {"value": 5.60, "unit": "m³"}
